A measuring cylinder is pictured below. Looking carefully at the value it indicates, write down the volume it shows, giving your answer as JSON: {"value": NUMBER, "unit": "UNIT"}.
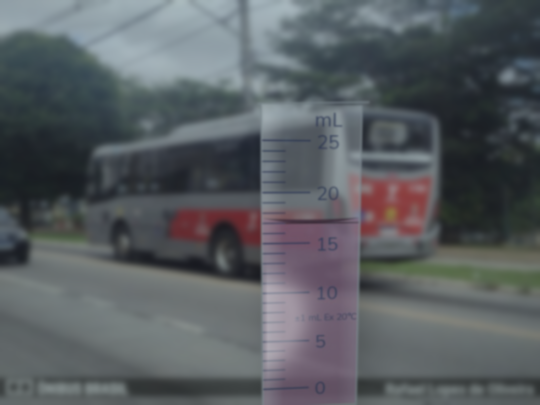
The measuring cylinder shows {"value": 17, "unit": "mL"}
